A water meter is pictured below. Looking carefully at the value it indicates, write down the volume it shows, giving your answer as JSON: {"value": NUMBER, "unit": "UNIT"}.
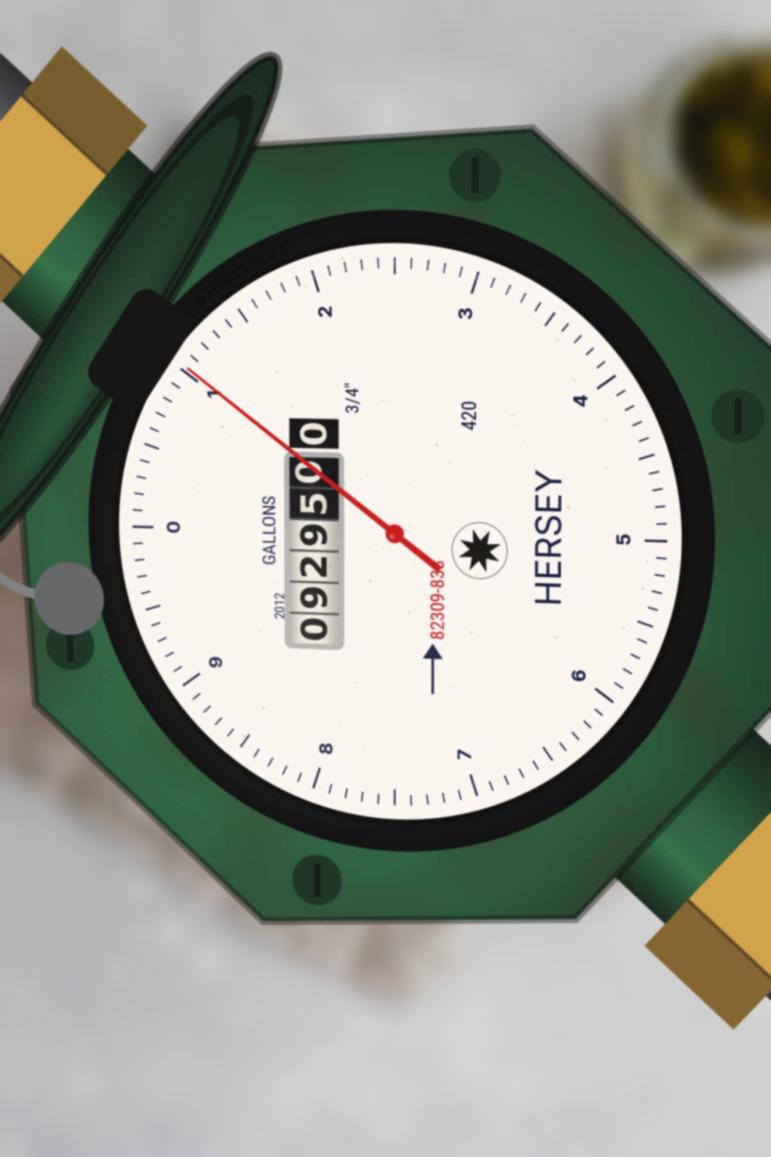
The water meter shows {"value": 929501.0, "unit": "gal"}
